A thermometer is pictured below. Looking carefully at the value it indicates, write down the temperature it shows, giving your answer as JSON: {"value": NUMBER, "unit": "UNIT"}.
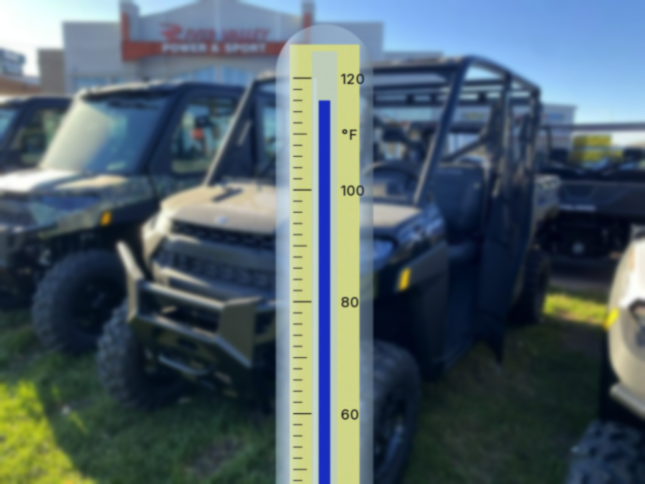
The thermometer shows {"value": 116, "unit": "°F"}
